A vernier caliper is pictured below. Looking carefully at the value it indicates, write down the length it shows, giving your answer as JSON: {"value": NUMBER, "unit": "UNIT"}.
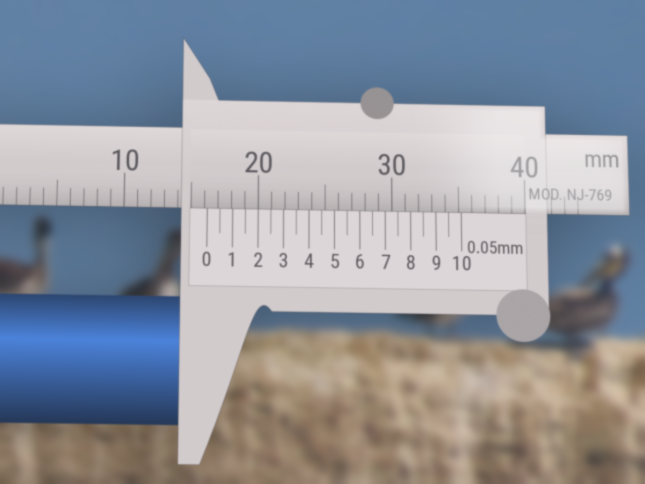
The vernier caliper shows {"value": 16.2, "unit": "mm"}
